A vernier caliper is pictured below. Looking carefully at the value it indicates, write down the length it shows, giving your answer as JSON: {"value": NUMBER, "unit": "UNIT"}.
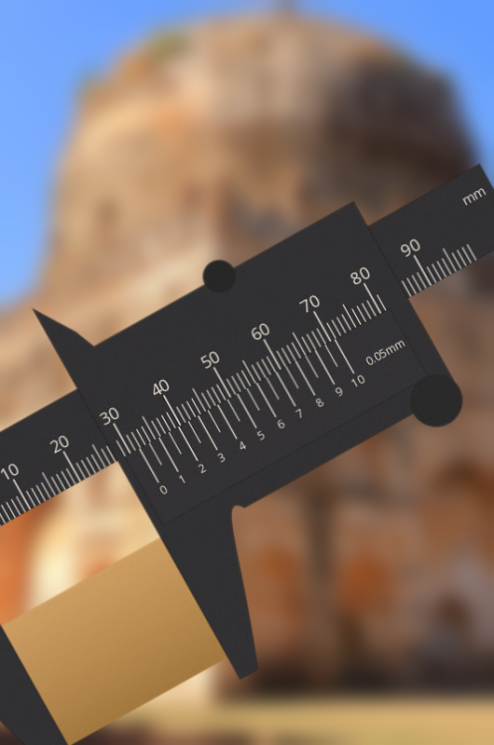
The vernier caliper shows {"value": 31.8, "unit": "mm"}
